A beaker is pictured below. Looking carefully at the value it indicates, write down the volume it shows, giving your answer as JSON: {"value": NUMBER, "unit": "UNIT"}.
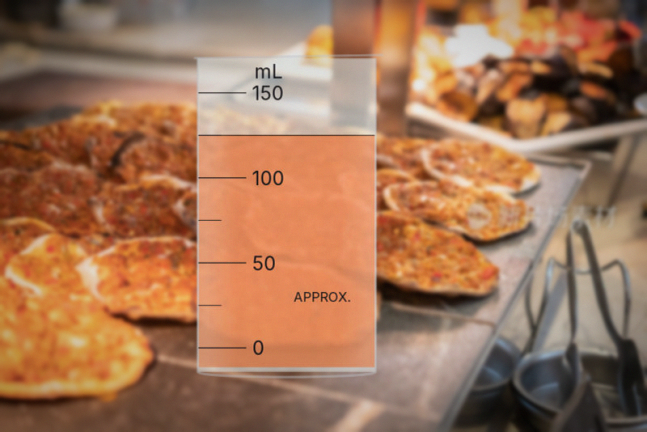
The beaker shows {"value": 125, "unit": "mL"}
